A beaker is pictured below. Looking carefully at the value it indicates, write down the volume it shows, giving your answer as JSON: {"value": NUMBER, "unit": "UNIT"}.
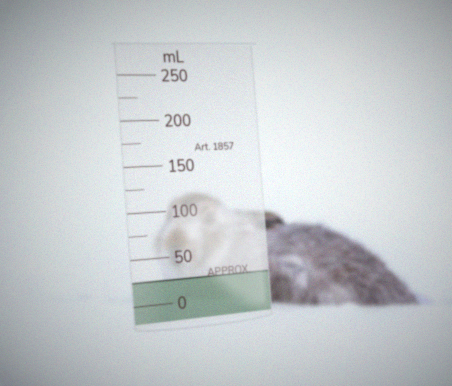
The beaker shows {"value": 25, "unit": "mL"}
